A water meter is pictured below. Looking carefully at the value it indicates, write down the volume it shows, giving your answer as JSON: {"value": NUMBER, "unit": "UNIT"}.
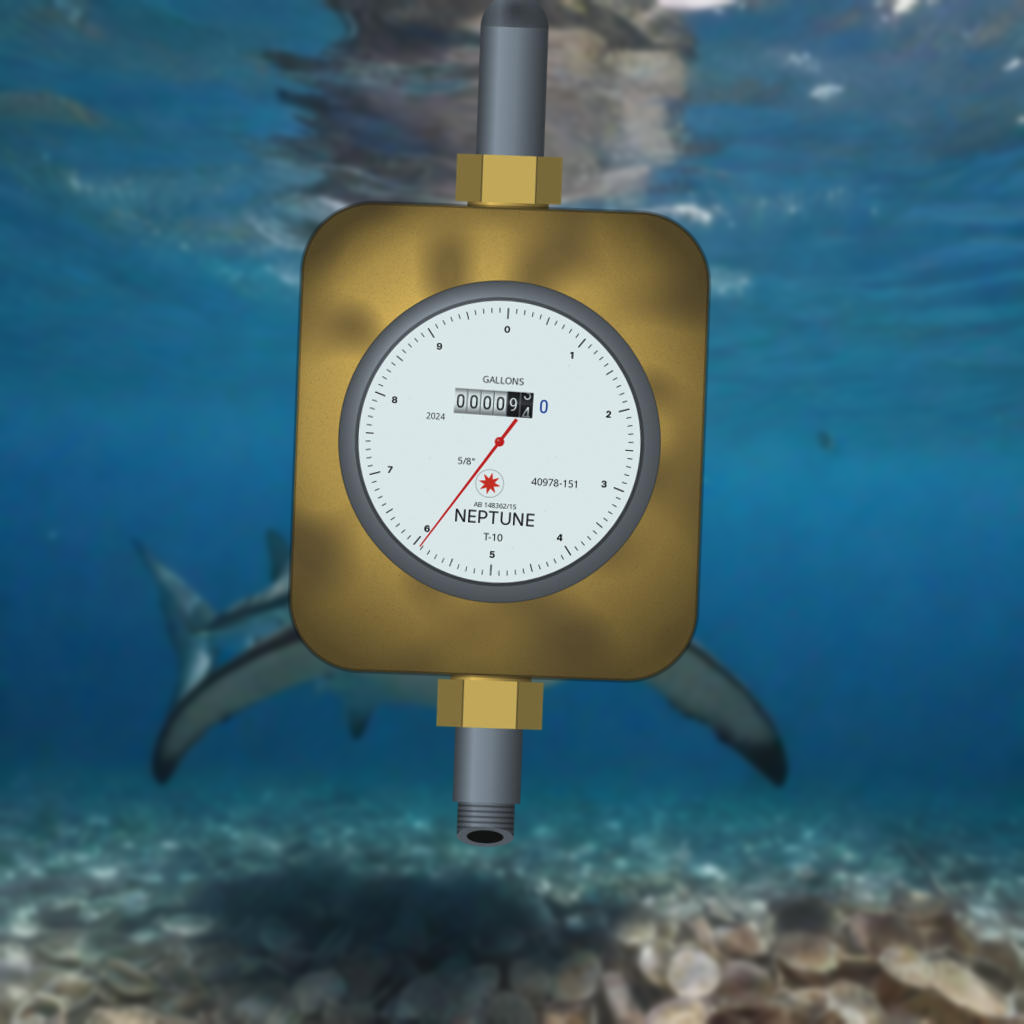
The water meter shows {"value": 935.9, "unit": "gal"}
